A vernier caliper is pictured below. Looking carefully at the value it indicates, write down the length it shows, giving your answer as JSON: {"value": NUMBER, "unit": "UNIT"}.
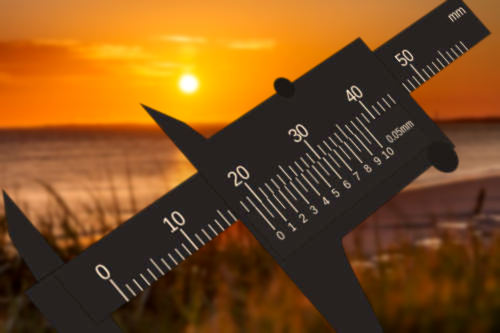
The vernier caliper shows {"value": 19.0, "unit": "mm"}
